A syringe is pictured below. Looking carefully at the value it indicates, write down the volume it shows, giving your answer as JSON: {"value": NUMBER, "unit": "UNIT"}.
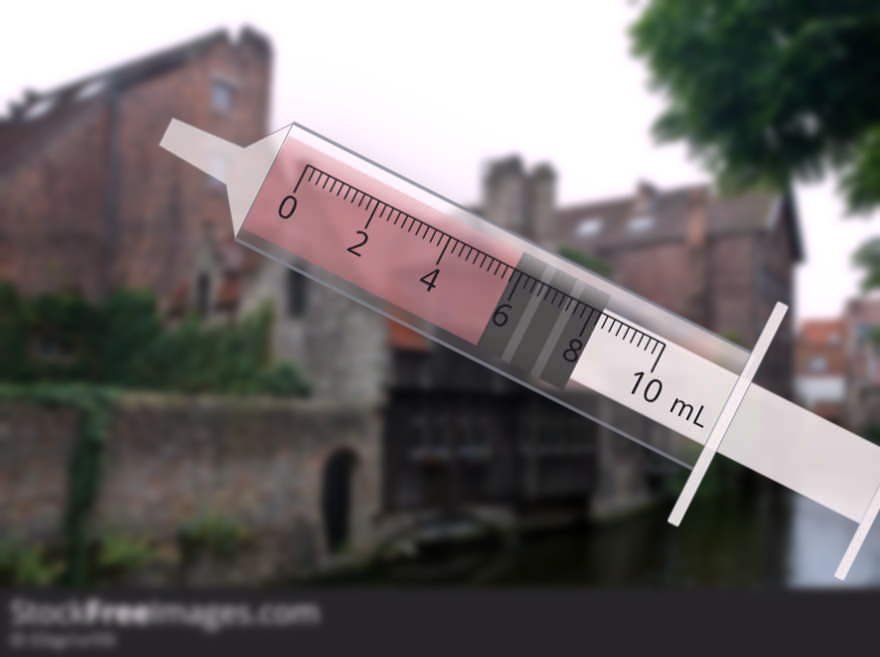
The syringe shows {"value": 5.8, "unit": "mL"}
